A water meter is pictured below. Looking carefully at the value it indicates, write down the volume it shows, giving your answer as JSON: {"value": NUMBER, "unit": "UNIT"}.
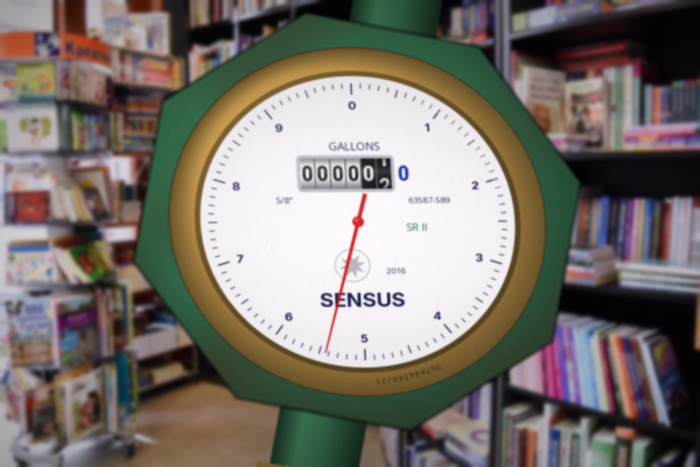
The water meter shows {"value": 15.4, "unit": "gal"}
